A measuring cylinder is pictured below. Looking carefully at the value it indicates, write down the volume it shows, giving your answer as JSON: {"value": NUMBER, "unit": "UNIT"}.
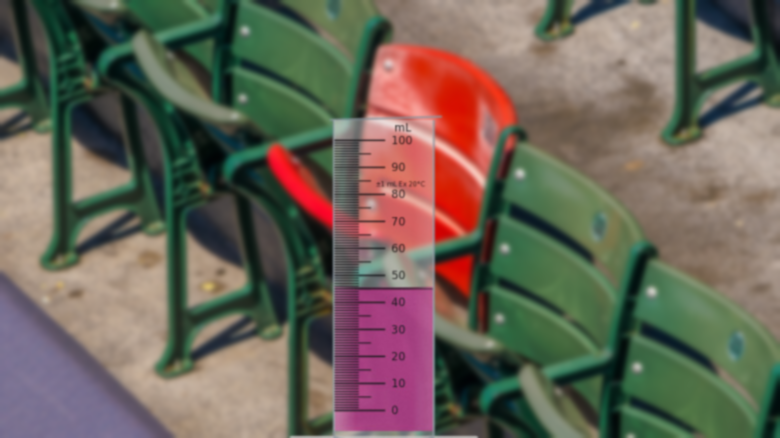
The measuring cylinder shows {"value": 45, "unit": "mL"}
